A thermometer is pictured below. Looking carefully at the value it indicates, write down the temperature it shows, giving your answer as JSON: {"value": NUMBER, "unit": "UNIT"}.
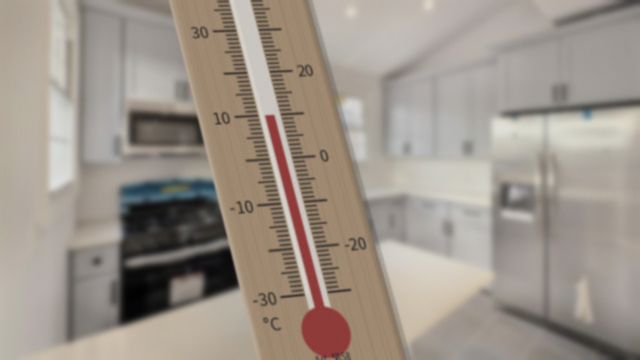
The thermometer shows {"value": 10, "unit": "°C"}
